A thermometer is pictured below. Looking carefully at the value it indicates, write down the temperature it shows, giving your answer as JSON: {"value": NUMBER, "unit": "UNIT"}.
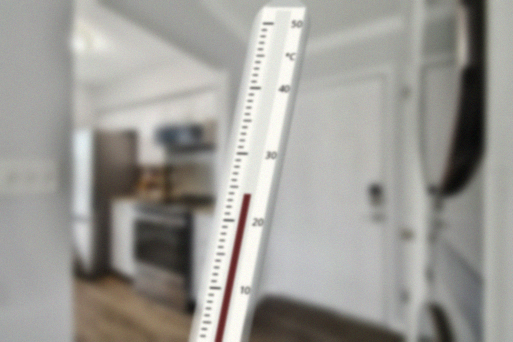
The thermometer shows {"value": 24, "unit": "°C"}
